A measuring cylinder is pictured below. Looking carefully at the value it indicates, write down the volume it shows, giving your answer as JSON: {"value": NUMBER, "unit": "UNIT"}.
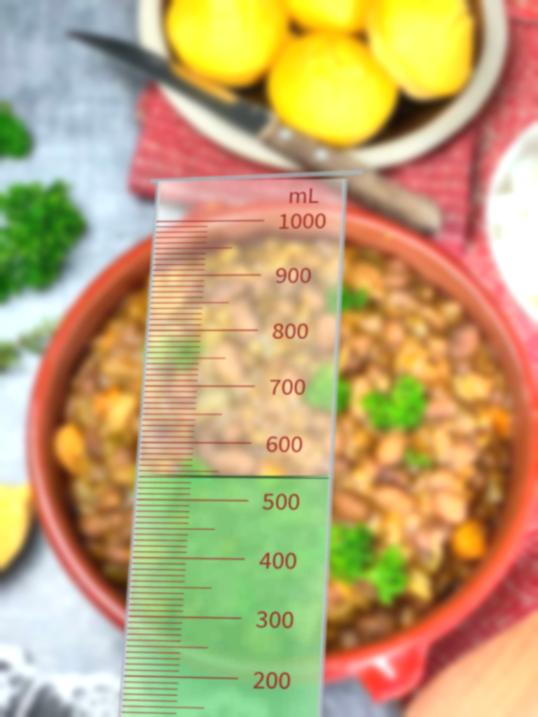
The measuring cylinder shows {"value": 540, "unit": "mL"}
